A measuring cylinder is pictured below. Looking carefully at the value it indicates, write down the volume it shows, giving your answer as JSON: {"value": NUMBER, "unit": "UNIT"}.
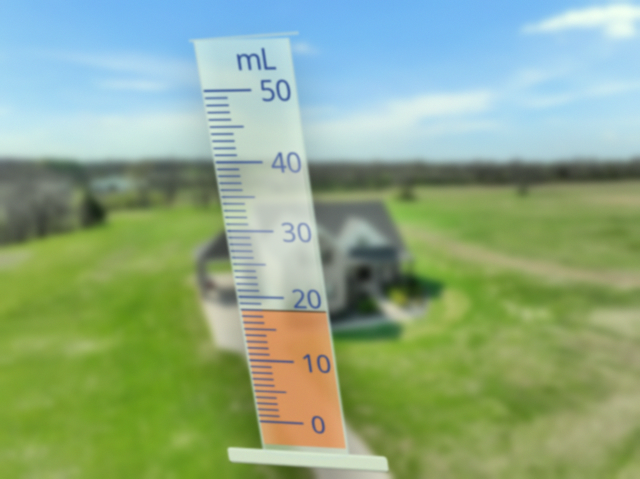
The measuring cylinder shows {"value": 18, "unit": "mL"}
